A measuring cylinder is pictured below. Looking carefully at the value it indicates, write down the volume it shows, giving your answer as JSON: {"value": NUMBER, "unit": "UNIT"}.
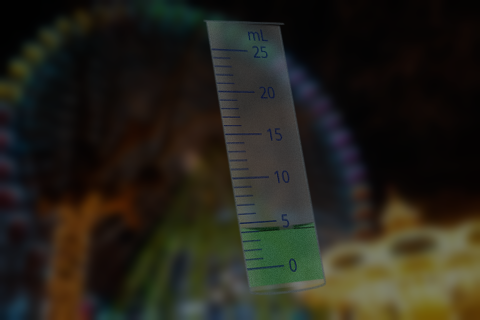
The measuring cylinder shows {"value": 4, "unit": "mL"}
